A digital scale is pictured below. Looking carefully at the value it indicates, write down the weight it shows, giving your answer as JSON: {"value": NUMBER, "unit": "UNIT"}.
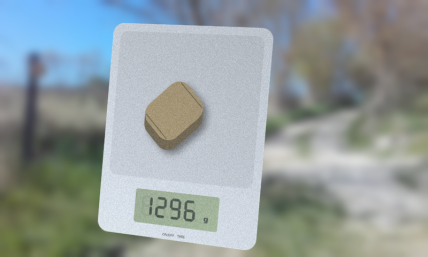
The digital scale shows {"value": 1296, "unit": "g"}
